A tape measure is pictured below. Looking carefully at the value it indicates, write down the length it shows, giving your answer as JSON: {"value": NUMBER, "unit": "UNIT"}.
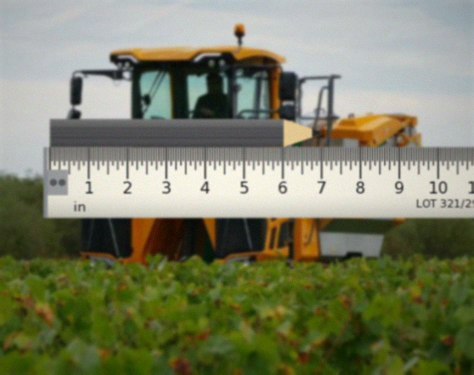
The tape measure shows {"value": 7, "unit": "in"}
